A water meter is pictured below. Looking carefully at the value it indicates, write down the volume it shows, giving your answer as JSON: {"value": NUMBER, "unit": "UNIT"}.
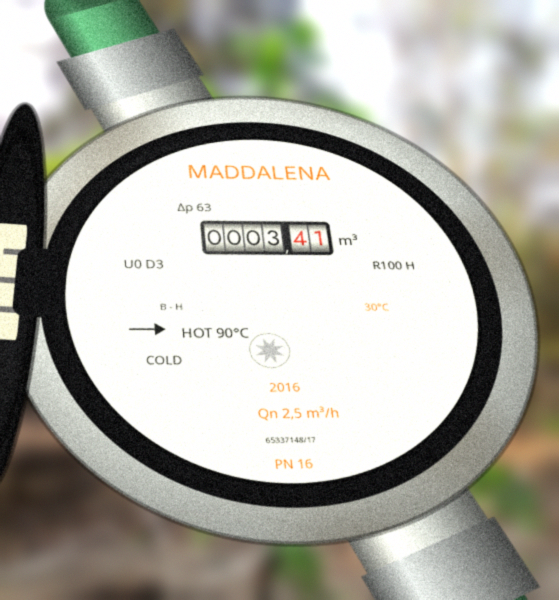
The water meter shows {"value": 3.41, "unit": "m³"}
